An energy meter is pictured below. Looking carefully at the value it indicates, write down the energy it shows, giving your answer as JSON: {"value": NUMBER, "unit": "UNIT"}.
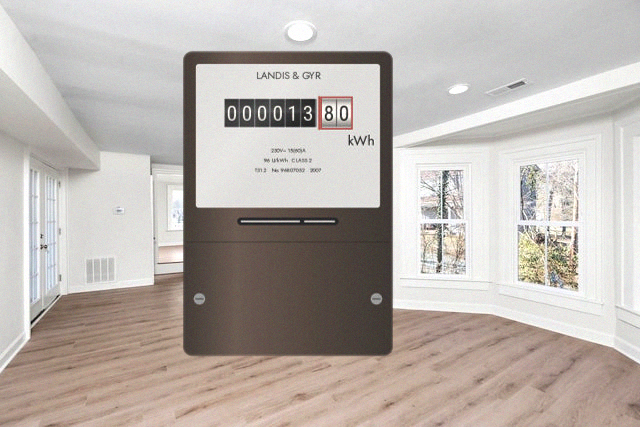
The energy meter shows {"value": 13.80, "unit": "kWh"}
